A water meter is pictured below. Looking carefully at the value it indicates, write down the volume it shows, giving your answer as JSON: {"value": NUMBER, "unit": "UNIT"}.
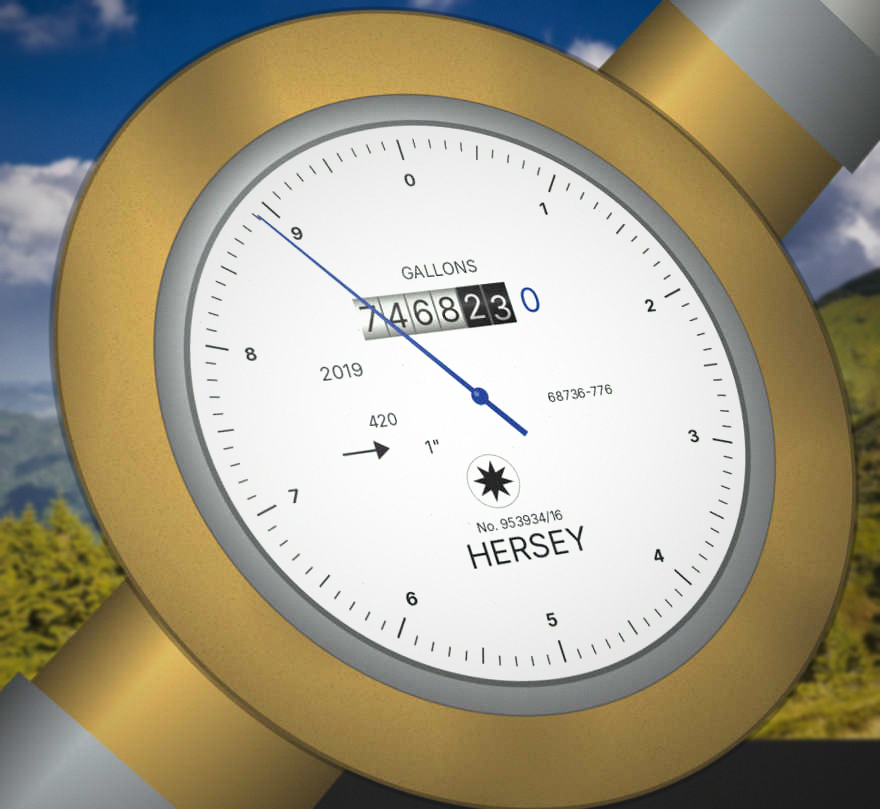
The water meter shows {"value": 7468228.9, "unit": "gal"}
